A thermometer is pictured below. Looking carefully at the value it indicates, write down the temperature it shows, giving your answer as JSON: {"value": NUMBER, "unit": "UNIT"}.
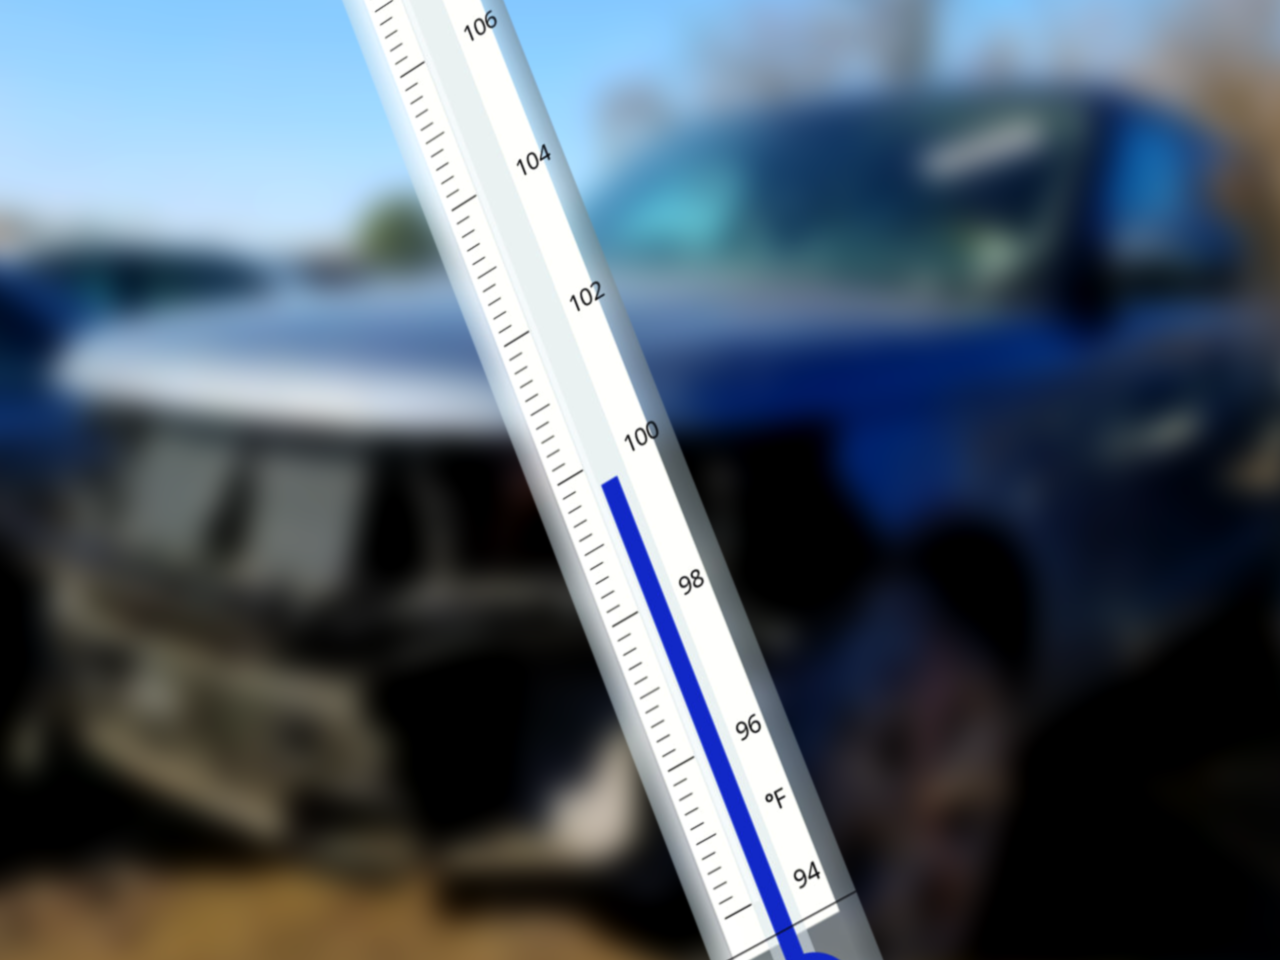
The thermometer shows {"value": 99.7, "unit": "°F"}
